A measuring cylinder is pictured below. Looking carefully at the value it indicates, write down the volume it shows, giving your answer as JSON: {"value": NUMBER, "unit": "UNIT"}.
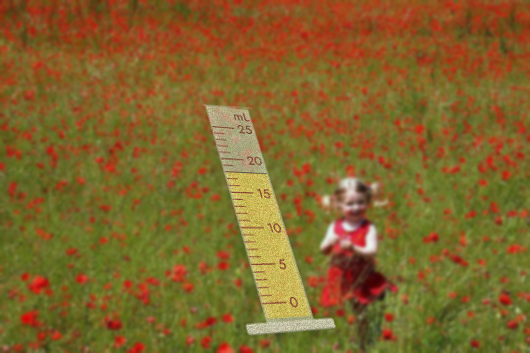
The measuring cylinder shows {"value": 18, "unit": "mL"}
